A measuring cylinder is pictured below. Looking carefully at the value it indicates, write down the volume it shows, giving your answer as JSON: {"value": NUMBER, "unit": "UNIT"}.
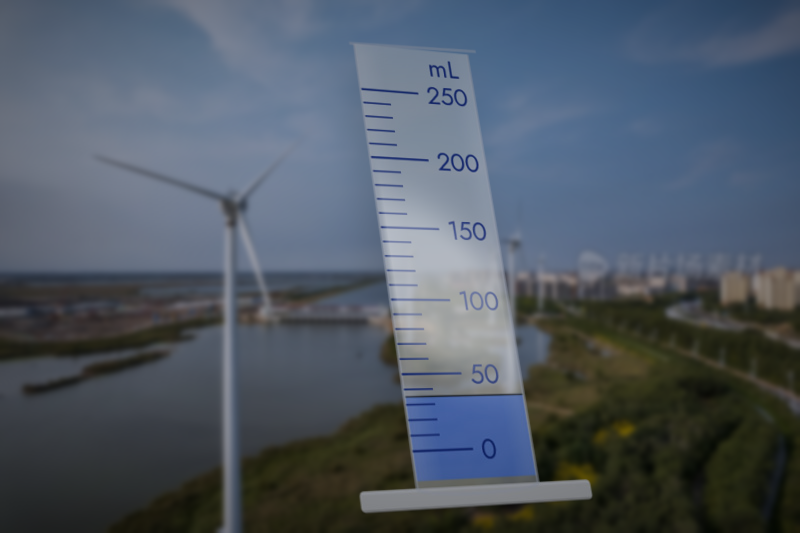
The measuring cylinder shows {"value": 35, "unit": "mL"}
